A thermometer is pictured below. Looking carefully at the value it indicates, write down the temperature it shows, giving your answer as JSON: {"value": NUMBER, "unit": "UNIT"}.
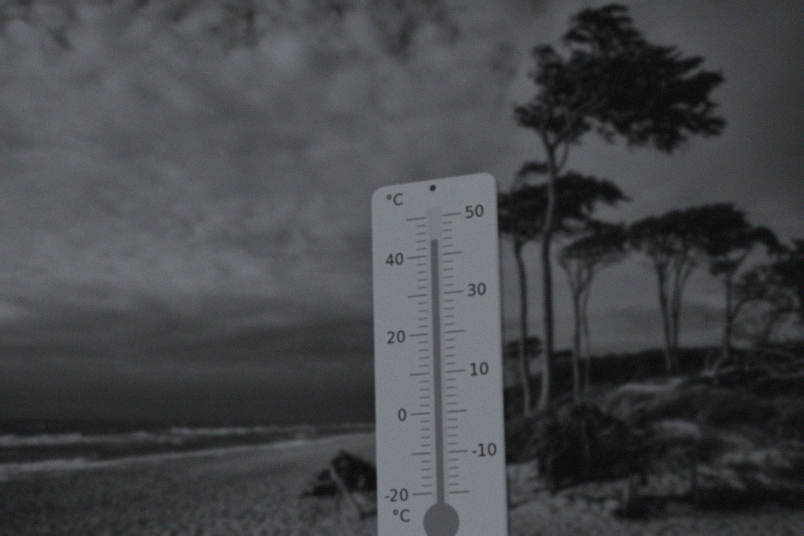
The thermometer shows {"value": 44, "unit": "°C"}
